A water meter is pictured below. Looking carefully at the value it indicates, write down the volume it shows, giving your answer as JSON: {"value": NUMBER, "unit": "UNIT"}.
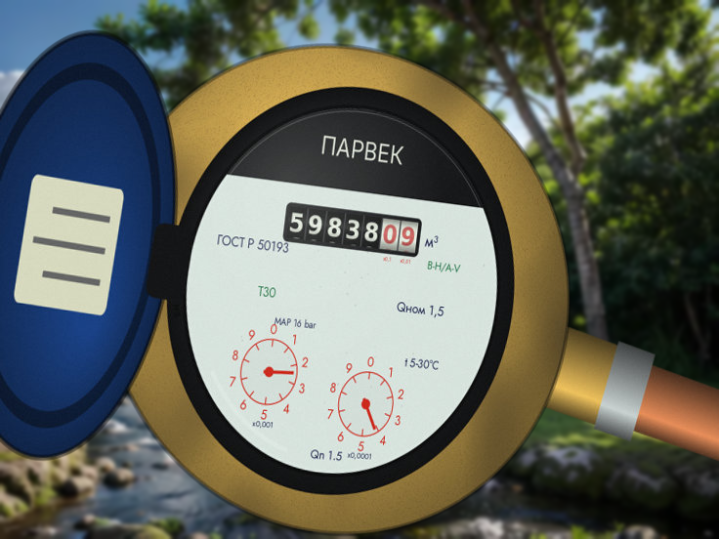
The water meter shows {"value": 59838.0924, "unit": "m³"}
